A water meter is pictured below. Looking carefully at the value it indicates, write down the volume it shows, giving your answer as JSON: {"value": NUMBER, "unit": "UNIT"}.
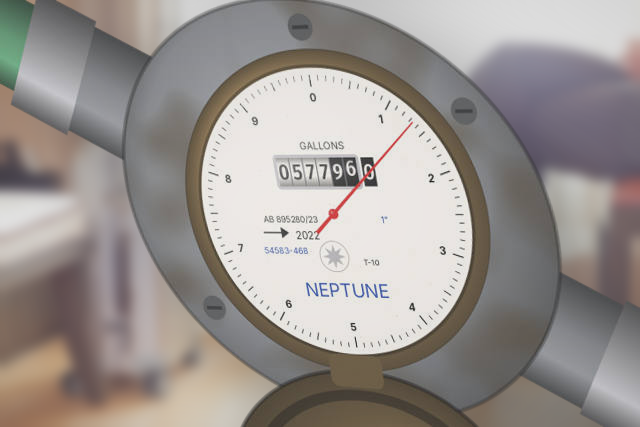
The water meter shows {"value": 577961.3, "unit": "gal"}
